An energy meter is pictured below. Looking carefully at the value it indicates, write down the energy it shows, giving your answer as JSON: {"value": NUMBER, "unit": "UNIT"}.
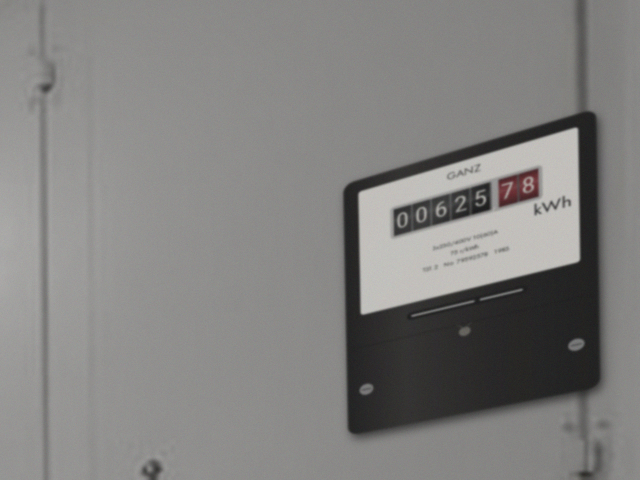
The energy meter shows {"value": 625.78, "unit": "kWh"}
